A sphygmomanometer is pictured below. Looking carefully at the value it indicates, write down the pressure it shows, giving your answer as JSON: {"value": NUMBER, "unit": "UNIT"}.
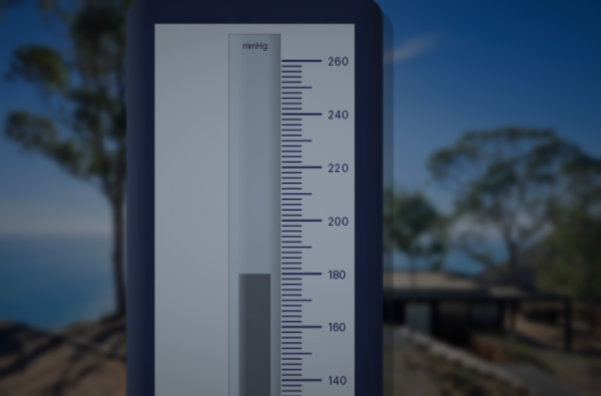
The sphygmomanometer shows {"value": 180, "unit": "mmHg"}
